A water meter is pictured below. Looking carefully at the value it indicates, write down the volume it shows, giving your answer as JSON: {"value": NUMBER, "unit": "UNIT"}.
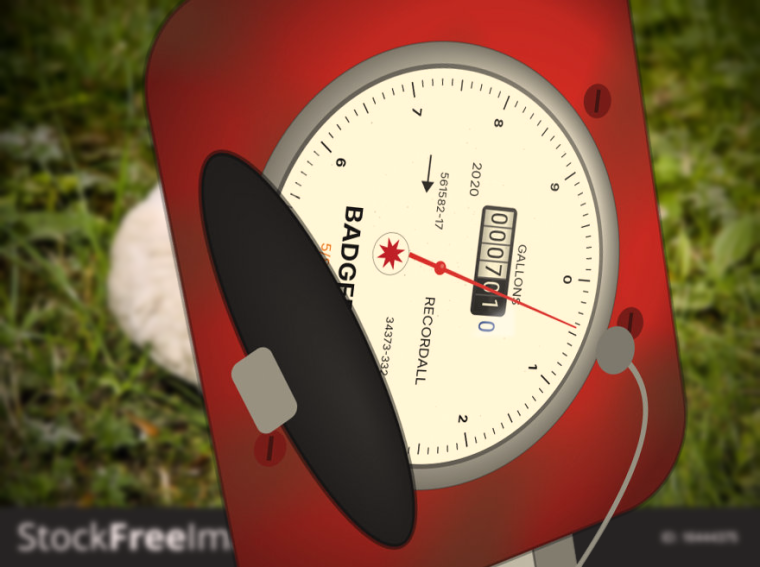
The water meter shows {"value": 7010.4, "unit": "gal"}
